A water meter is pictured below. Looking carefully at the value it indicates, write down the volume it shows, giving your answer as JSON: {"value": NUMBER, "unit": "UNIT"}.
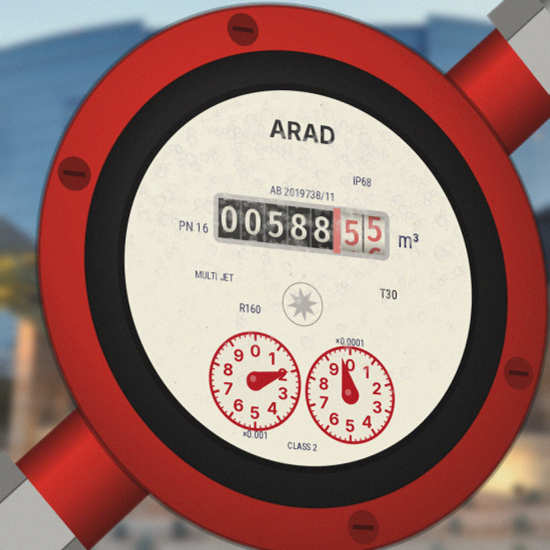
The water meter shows {"value": 588.5519, "unit": "m³"}
